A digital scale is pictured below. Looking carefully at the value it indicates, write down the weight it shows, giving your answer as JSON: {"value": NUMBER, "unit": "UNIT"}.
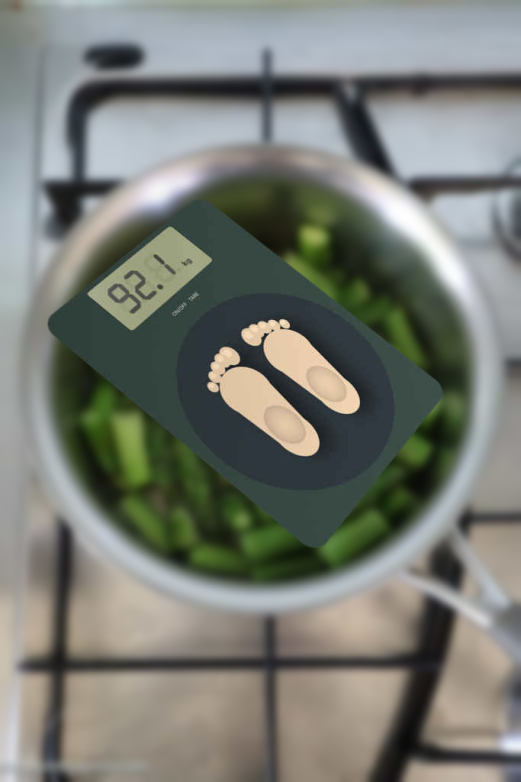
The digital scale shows {"value": 92.1, "unit": "kg"}
